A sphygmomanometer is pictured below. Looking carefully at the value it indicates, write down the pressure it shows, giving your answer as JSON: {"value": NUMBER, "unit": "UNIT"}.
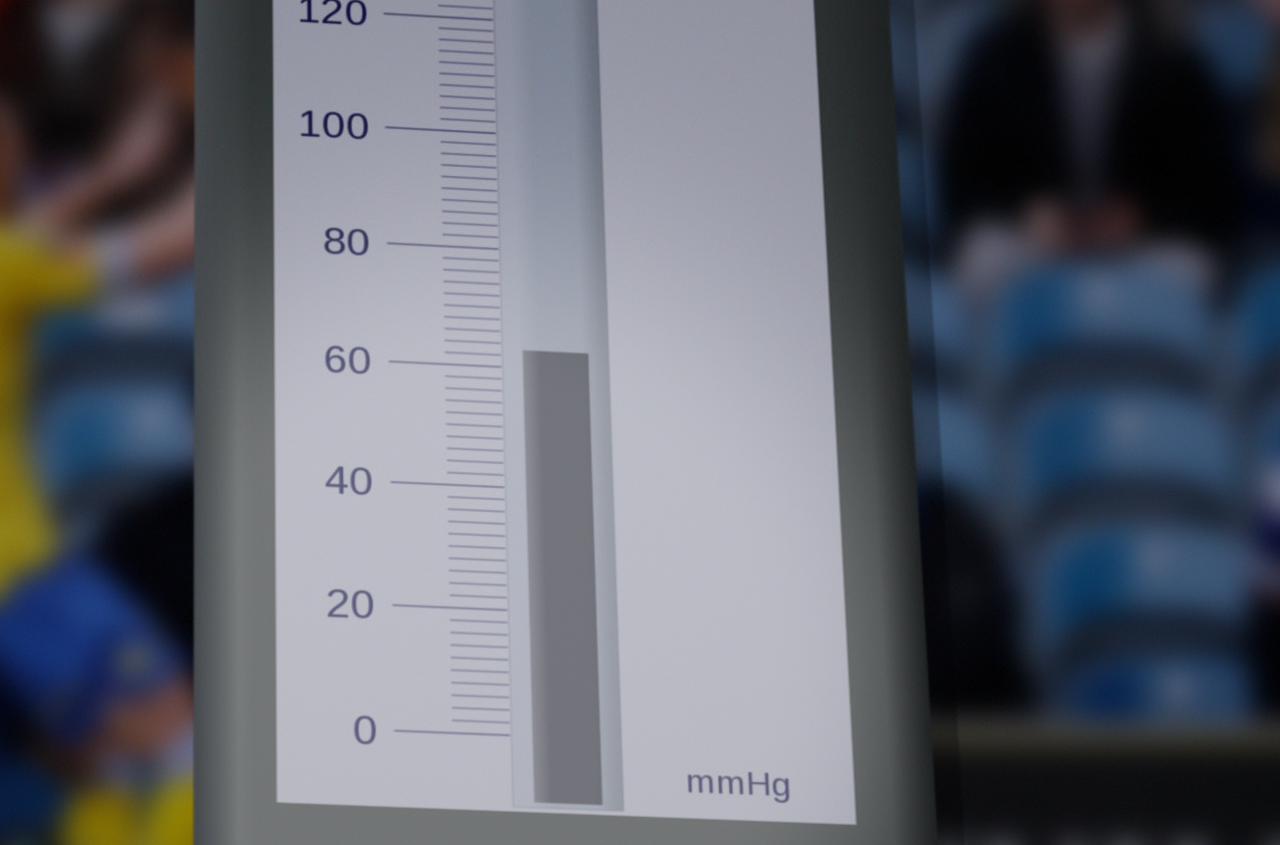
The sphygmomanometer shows {"value": 63, "unit": "mmHg"}
